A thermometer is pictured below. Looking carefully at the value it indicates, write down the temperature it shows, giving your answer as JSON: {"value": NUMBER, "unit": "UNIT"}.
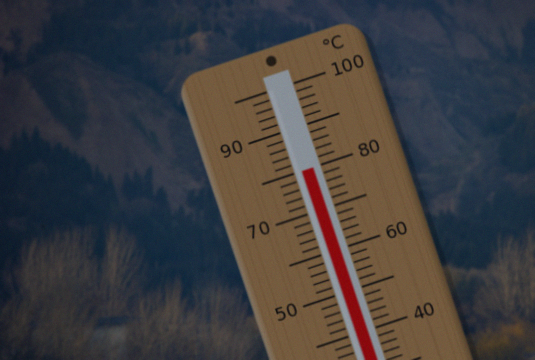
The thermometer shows {"value": 80, "unit": "°C"}
